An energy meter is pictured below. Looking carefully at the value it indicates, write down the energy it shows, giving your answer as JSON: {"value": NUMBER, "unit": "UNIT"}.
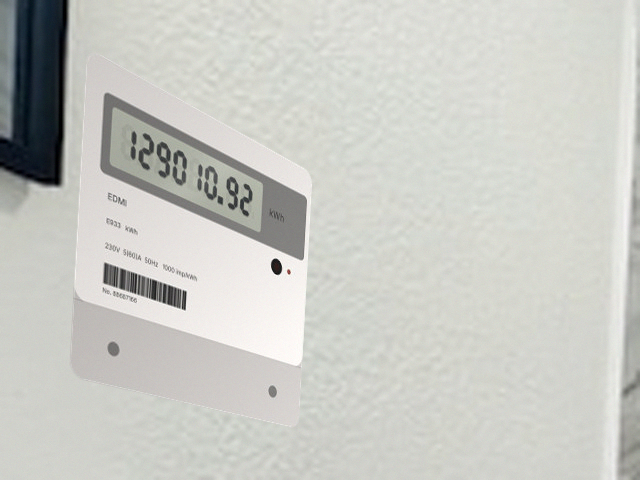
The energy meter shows {"value": 129010.92, "unit": "kWh"}
